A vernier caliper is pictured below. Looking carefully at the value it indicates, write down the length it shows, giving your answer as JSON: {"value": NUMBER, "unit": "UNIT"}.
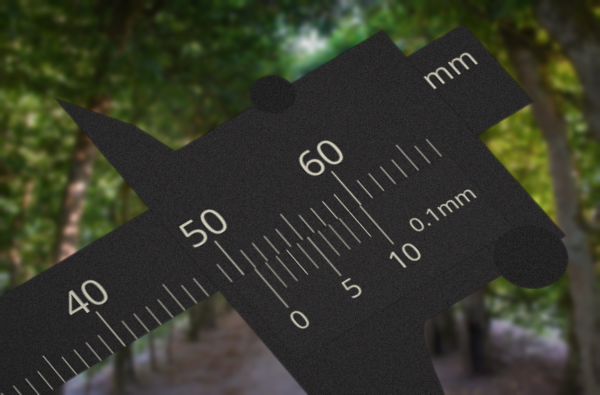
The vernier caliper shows {"value": 50.9, "unit": "mm"}
